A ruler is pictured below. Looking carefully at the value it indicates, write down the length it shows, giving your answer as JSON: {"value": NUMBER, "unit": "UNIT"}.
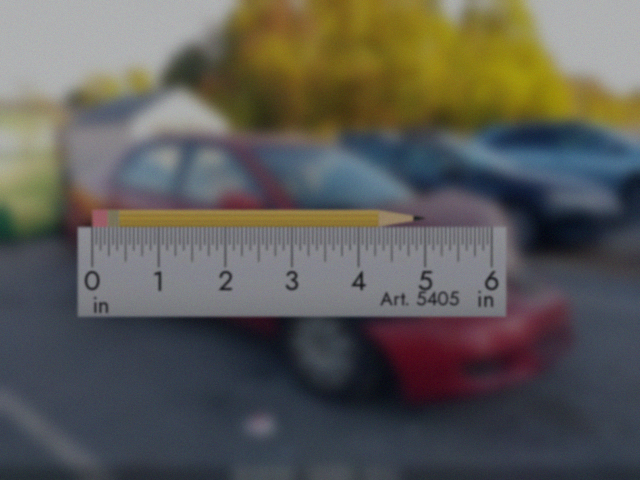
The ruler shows {"value": 5, "unit": "in"}
